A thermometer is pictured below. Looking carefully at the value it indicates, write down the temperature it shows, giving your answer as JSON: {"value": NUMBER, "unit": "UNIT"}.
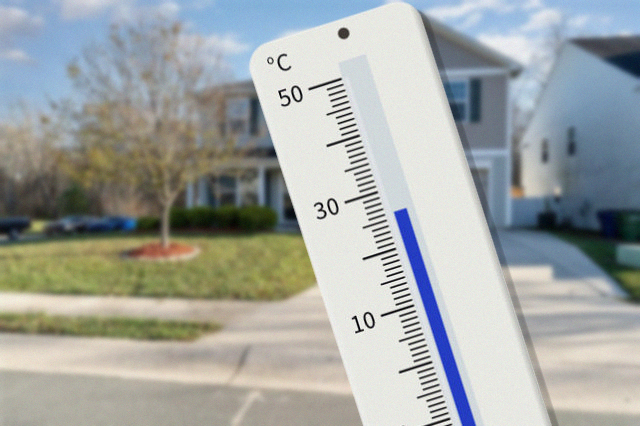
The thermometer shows {"value": 26, "unit": "°C"}
